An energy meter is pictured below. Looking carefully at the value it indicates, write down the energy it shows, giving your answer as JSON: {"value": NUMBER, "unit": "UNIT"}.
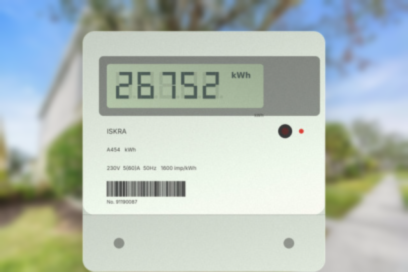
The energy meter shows {"value": 26752, "unit": "kWh"}
